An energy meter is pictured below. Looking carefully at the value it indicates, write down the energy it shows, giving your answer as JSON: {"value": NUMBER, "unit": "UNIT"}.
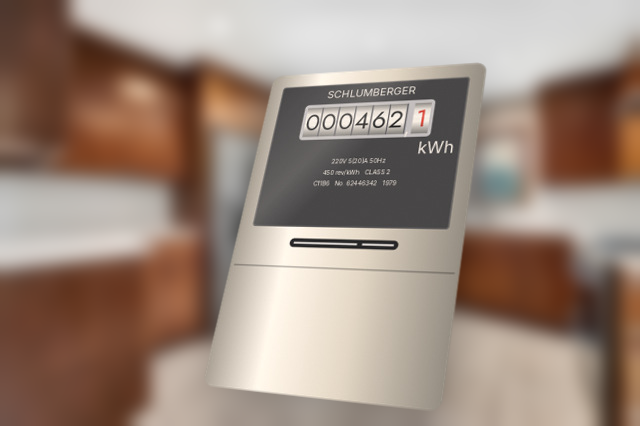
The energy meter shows {"value": 462.1, "unit": "kWh"}
